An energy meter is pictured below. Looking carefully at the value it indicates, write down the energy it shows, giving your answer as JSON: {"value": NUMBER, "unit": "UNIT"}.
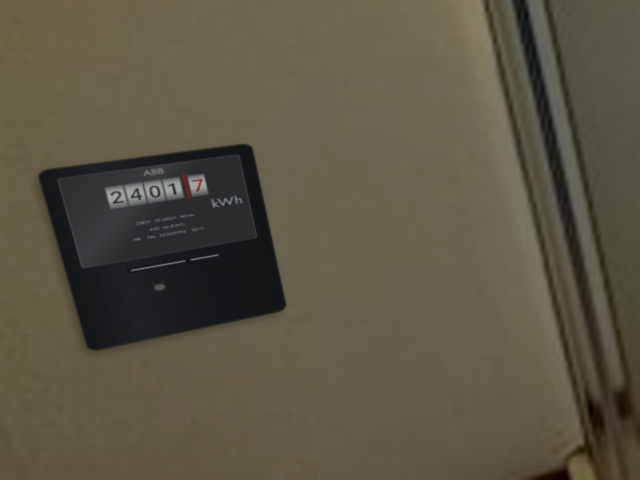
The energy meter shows {"value": 2401.7, "unit": "kWh"}
